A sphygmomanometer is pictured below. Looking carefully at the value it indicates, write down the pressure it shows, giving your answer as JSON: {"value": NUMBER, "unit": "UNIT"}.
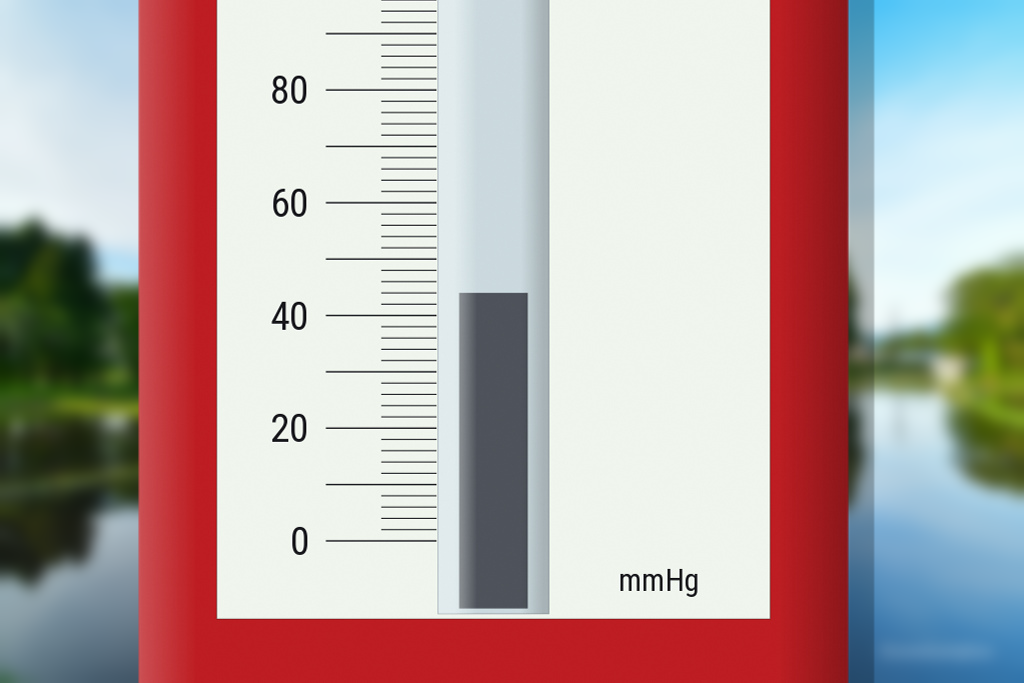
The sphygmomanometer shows {"value": 44, "unit": "mmHg"}
